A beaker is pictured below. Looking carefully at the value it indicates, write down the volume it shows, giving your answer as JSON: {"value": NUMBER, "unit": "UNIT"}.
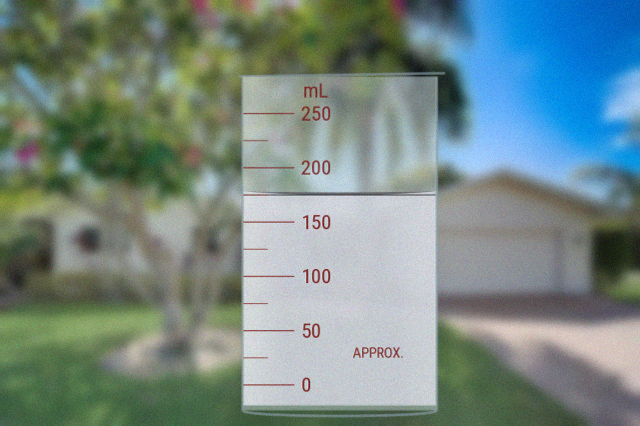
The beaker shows {"value": 175, "unit": "mL"}
